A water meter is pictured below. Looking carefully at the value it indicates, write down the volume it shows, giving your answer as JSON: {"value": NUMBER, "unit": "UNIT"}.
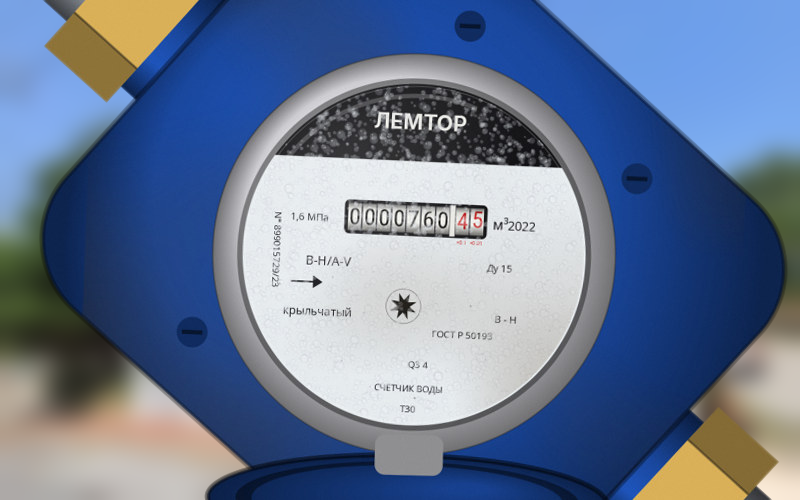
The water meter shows {"value": 760.45, "unit": "m³"}
